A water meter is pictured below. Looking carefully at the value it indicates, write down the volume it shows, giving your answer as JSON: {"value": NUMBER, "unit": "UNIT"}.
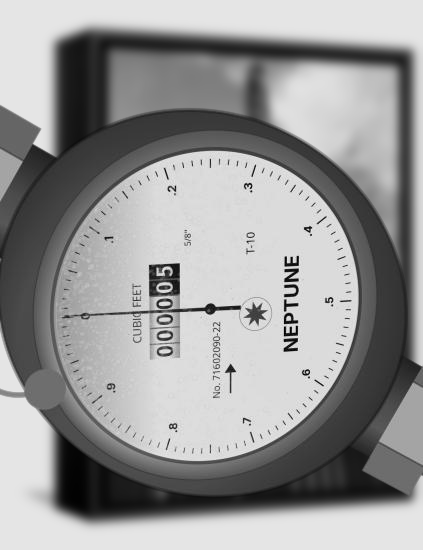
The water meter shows {"value": 5.00, "unit": "ft³"}
